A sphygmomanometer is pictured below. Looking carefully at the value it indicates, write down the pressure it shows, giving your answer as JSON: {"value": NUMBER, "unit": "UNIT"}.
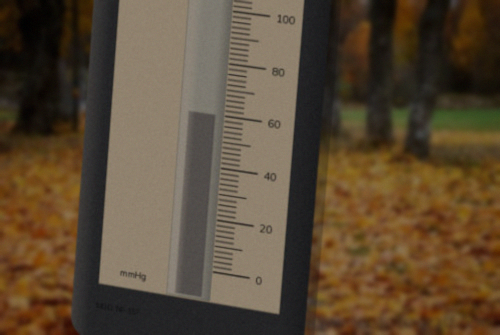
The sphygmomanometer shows {"value": 60, "unit": "mmHg"}
